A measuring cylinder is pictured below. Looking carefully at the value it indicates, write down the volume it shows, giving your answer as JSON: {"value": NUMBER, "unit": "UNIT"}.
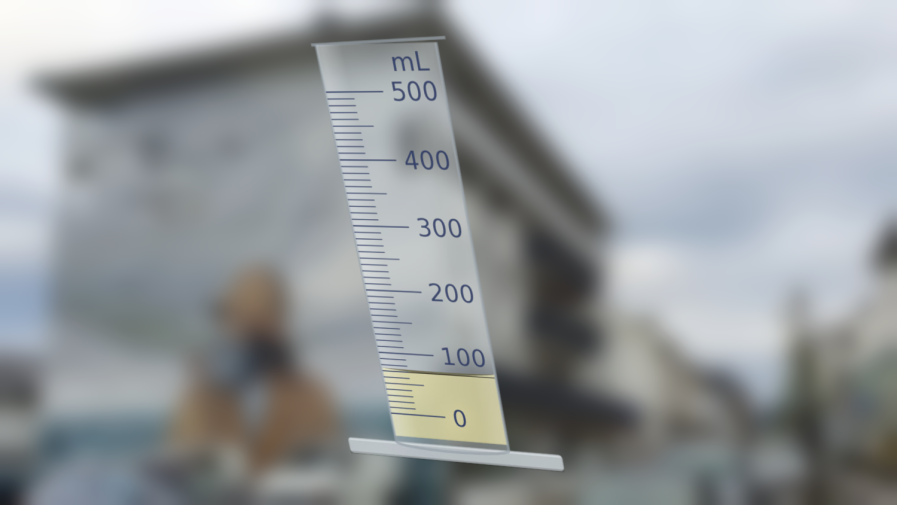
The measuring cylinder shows {"value": 70, "unit": "mL"}
